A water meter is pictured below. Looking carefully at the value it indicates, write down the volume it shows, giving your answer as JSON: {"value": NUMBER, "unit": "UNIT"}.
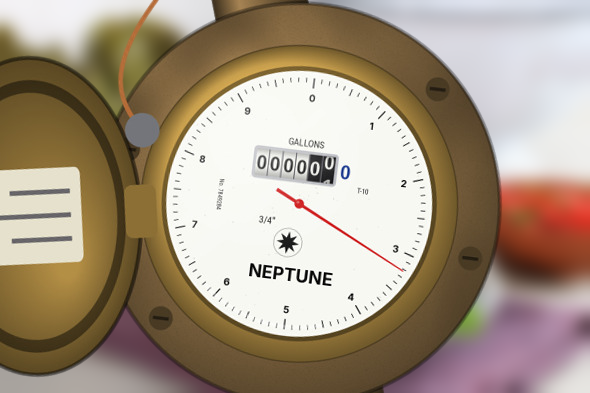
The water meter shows {"value": 3.2, "unit": "gal"}
